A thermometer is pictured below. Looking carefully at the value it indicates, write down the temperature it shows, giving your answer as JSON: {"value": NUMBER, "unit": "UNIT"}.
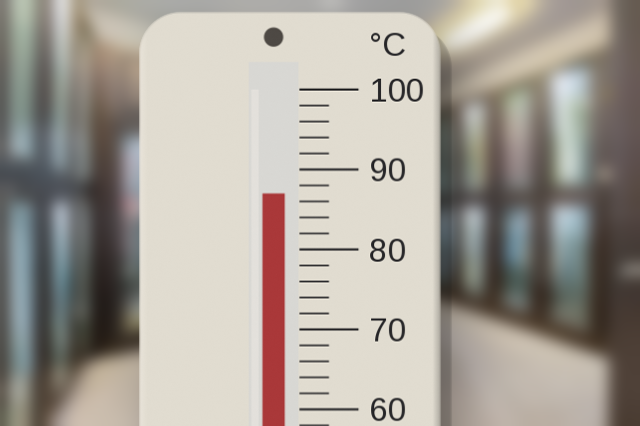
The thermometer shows {"value": 87, "unit": "°C"}
